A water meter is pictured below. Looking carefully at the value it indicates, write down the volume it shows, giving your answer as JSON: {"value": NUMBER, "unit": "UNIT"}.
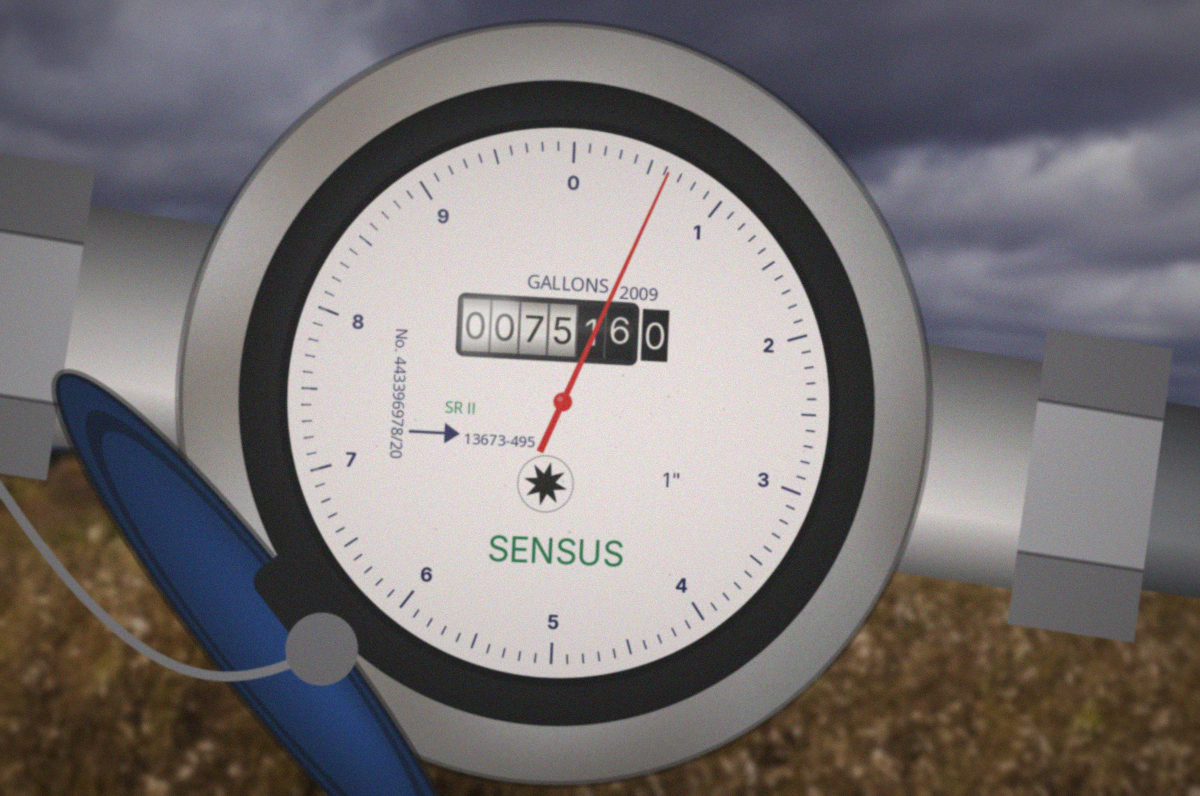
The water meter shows {"value": 75160.6, "unit": "gal"}
